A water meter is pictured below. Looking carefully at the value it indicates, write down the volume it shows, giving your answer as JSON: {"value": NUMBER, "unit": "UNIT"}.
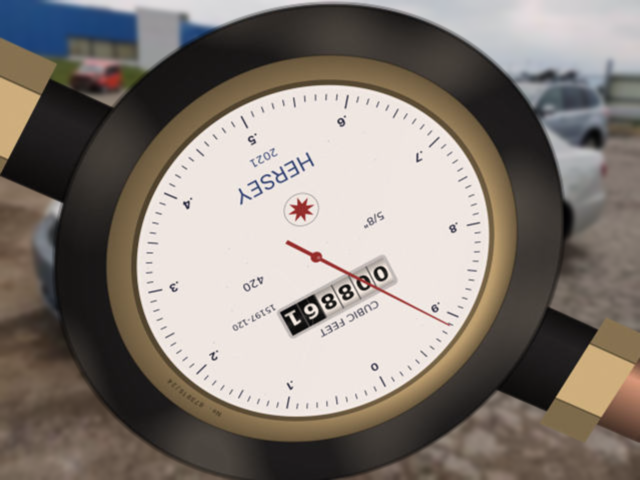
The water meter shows {"value": 8860.91, "unit": "ft³"}
